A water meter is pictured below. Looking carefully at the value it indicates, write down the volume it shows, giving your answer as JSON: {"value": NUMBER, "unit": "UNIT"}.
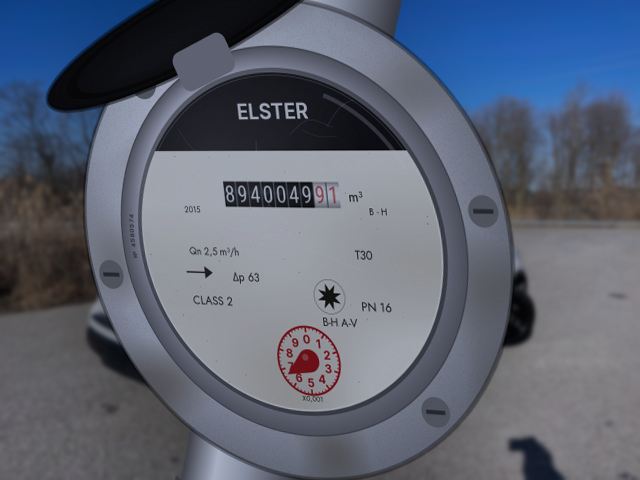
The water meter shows {"value": 8940049.916, "unit": "m³"}
